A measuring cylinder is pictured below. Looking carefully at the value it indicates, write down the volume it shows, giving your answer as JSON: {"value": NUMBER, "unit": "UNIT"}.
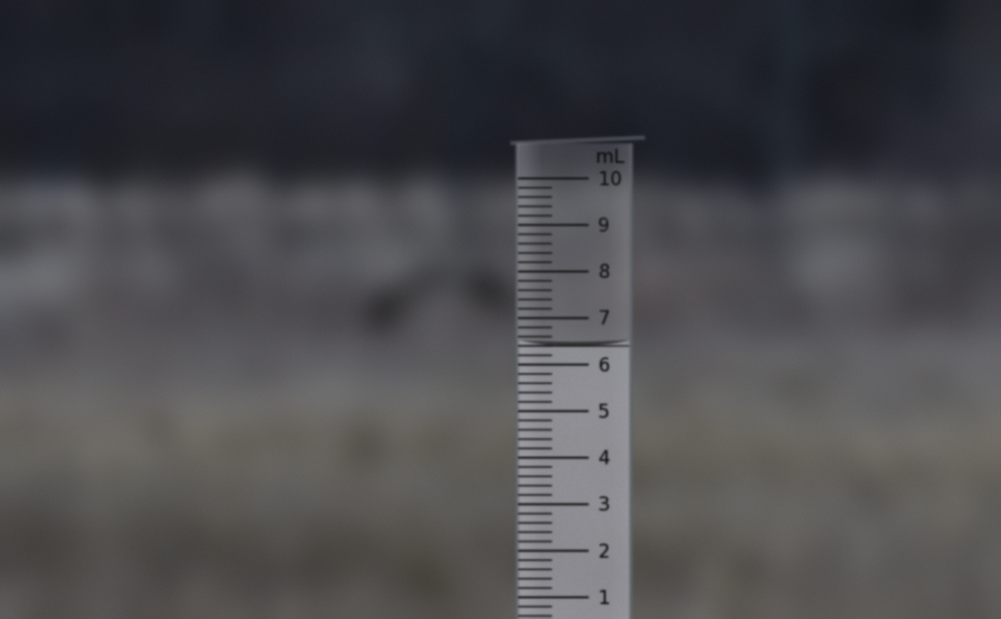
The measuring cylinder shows {"value": 6.4, "unit": "mL"}
